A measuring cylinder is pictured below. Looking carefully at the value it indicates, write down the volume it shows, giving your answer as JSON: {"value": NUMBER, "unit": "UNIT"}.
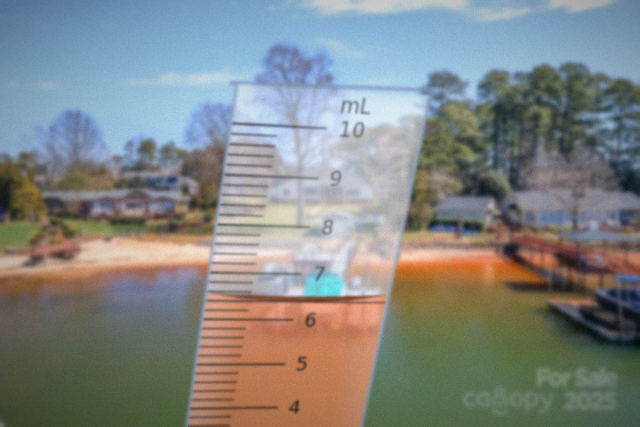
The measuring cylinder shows {"value": 6.4, "unit": "mL"}
